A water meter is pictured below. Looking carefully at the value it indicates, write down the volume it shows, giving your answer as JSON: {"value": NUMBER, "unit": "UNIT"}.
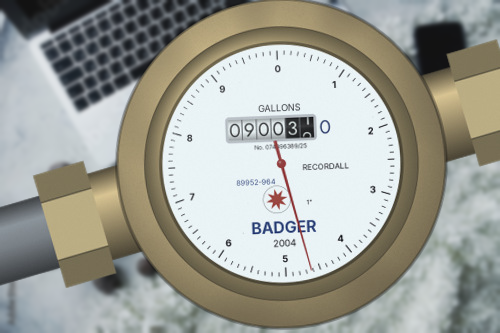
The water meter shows {"value": 900314.6, "unit": "gal"}
